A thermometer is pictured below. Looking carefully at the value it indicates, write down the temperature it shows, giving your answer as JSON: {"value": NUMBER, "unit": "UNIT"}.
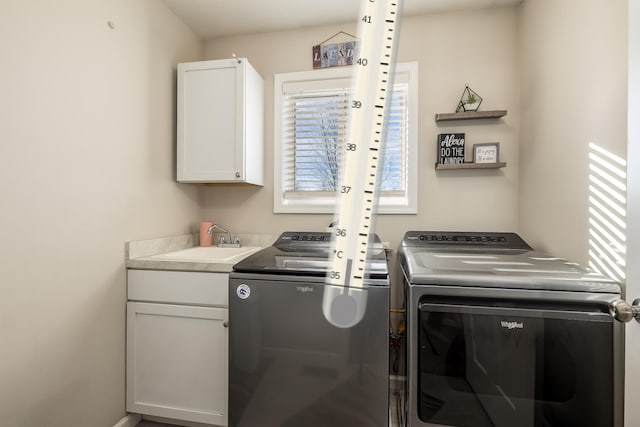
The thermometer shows {"value": 35.4, "unit": "°C"}
